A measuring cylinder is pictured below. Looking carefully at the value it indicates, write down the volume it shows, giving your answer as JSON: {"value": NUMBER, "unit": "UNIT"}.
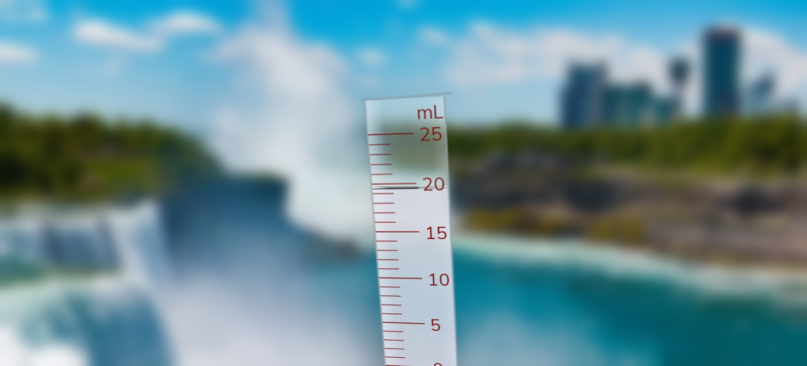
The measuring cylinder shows {"value": 19.5, "unit": "mL"}
